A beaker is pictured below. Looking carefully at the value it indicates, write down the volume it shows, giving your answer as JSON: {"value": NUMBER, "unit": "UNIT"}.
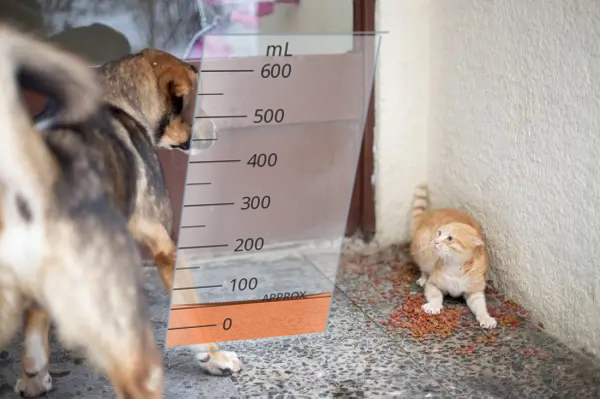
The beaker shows {"value": 50, "unit": "mL"}
